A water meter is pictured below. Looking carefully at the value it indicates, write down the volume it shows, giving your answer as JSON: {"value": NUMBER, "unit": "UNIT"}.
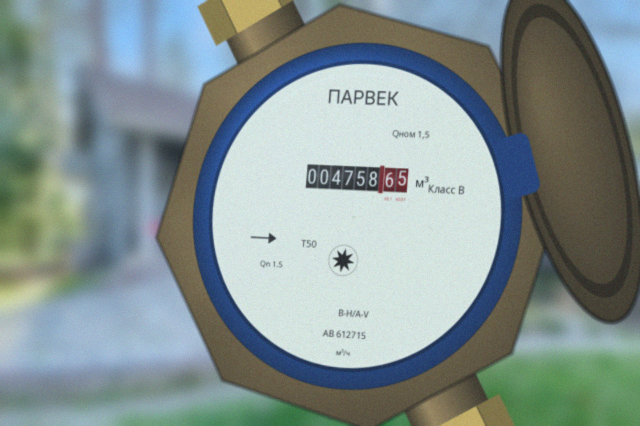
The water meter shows {"value": 4758.65, "unit": "m³"}
